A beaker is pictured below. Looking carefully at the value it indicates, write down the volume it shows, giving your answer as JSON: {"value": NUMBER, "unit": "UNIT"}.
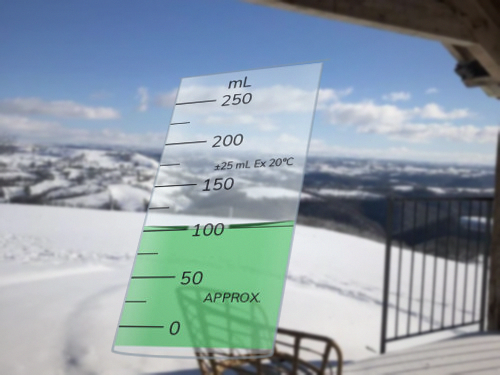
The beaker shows {"value": 100, "unit": "mL"}
